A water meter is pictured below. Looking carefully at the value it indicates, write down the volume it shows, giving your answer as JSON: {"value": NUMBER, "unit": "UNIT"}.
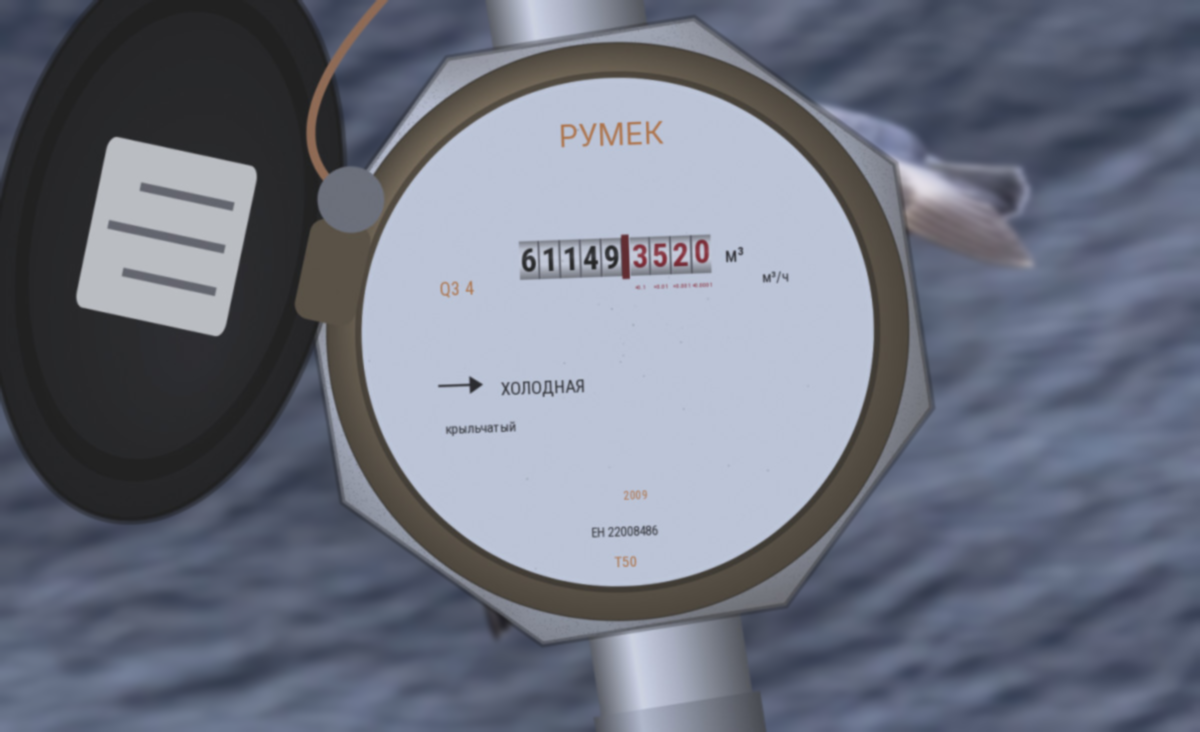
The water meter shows {"value": 61149.3520, "unit": "m³"}
